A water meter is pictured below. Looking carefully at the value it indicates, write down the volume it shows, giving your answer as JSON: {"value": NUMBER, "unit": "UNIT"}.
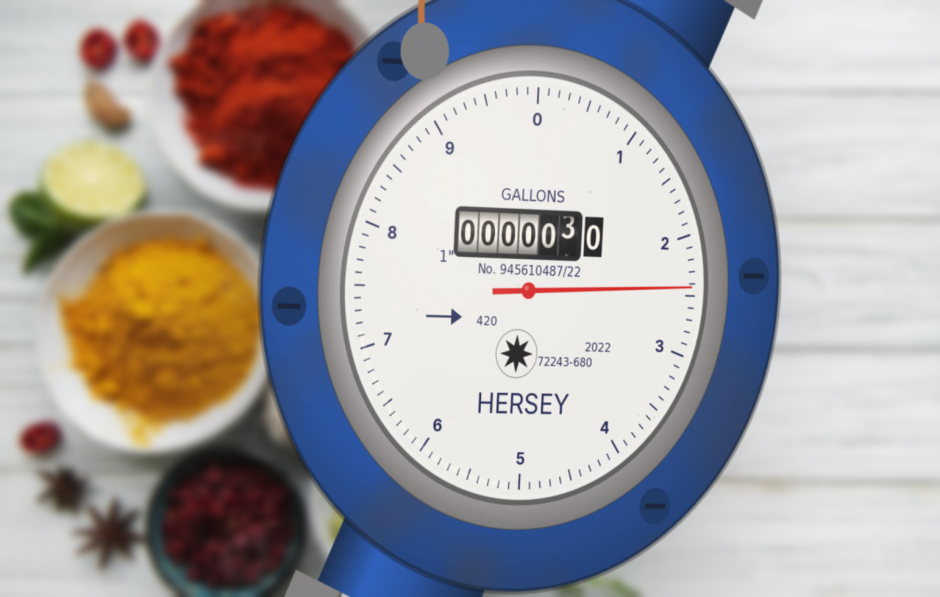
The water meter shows {"value": 32.4, "unit": "gal"}
